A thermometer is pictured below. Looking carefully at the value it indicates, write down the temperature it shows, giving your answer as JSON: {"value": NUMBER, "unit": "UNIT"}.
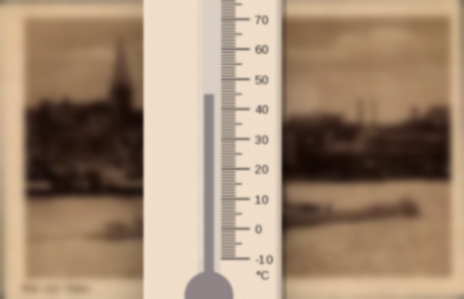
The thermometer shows {"value": 45, "unit": "°C"}
